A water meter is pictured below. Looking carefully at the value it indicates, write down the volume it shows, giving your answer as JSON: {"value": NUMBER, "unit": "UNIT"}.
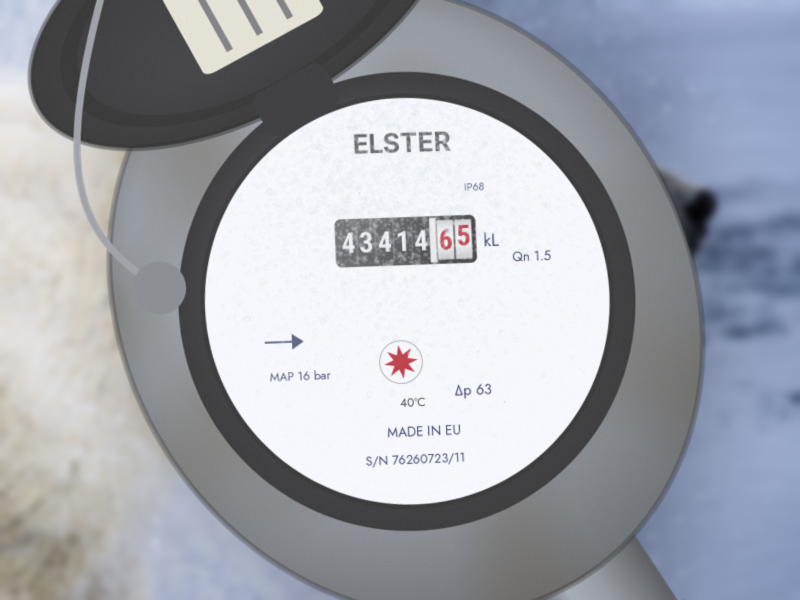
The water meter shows {"value": 43414.65, "unit": "kL"}
